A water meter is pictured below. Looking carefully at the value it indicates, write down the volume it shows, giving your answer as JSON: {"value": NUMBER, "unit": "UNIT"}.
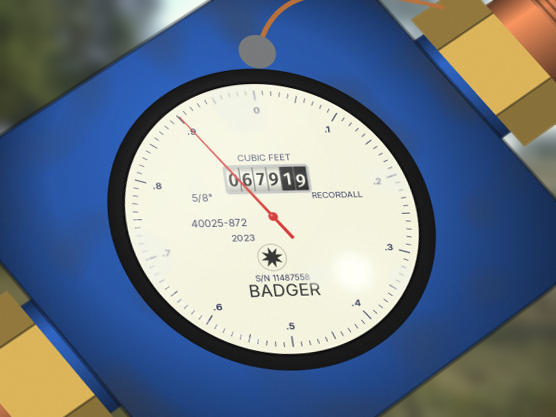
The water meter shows {"value": 67918.90, "unit": "ft³"}
